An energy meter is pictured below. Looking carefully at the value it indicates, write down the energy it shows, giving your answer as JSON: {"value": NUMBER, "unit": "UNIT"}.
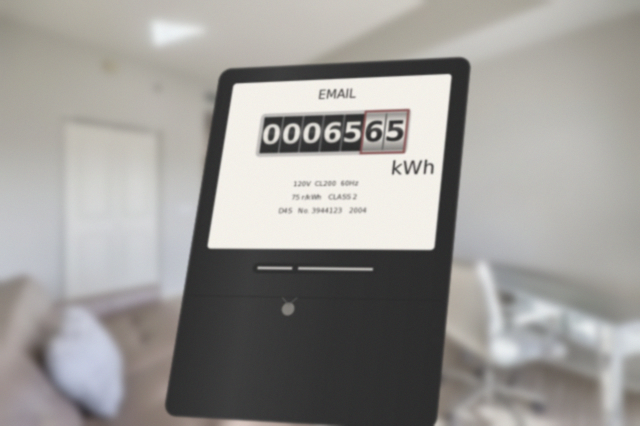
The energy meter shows {"value": 65.65, "unit": "kWh"}
